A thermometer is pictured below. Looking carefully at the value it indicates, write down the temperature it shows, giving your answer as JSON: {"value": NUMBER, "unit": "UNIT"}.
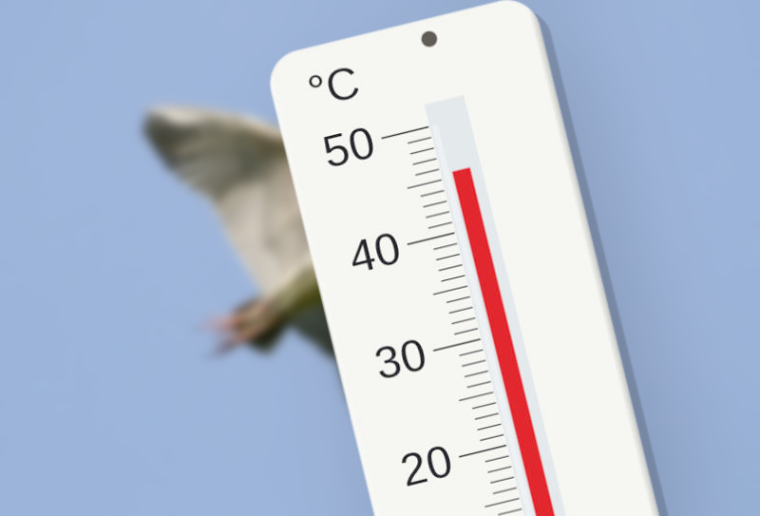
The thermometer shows {"value": 45.5, "unit": "°C"}
